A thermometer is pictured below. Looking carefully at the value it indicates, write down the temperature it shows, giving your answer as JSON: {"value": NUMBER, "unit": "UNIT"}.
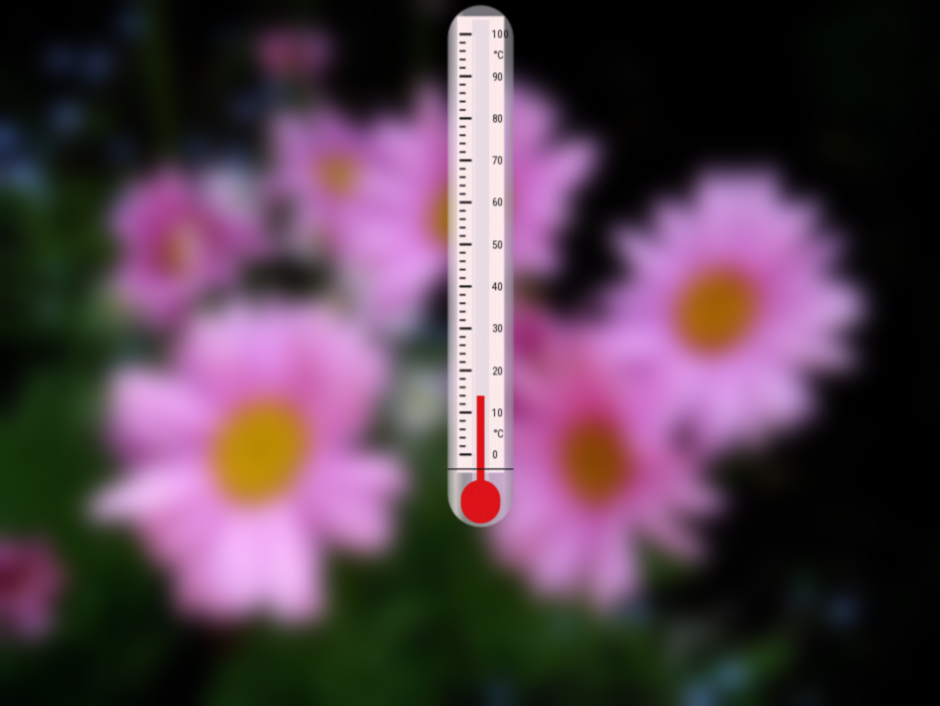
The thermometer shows {"value": 14, "unit": "°C"}
